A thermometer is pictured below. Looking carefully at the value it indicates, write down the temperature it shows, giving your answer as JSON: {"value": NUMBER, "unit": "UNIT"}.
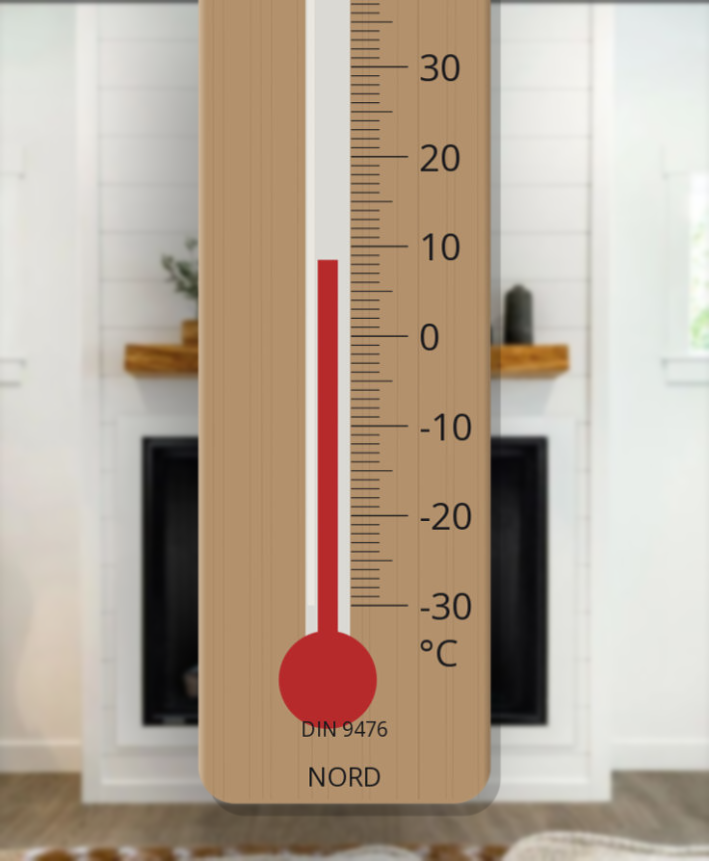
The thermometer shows {"value": 8.5, "unit": "°C"}
